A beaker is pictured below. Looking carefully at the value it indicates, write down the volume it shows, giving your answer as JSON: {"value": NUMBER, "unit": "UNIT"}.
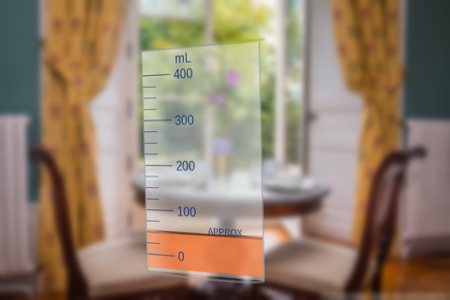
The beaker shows {"value": 50, "unit": "mL"}
